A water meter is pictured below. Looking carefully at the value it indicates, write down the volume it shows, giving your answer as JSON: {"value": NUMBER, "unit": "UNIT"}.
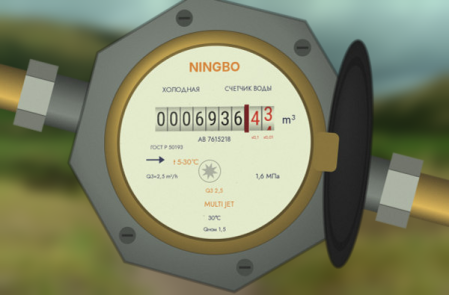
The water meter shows {"value": 6936.43, "unit": "m³"}
